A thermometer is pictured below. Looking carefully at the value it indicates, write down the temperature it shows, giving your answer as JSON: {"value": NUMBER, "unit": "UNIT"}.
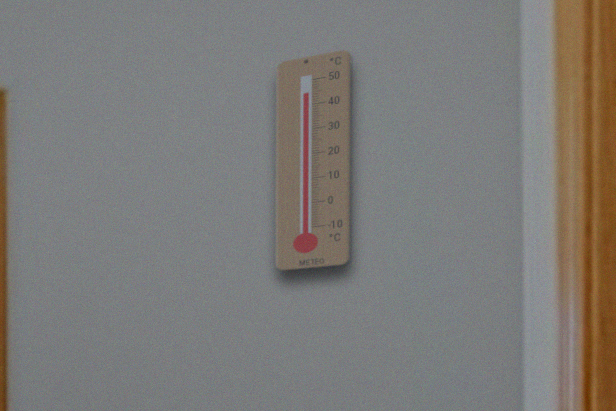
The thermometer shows {"value": 45, "unit": "°C"}
